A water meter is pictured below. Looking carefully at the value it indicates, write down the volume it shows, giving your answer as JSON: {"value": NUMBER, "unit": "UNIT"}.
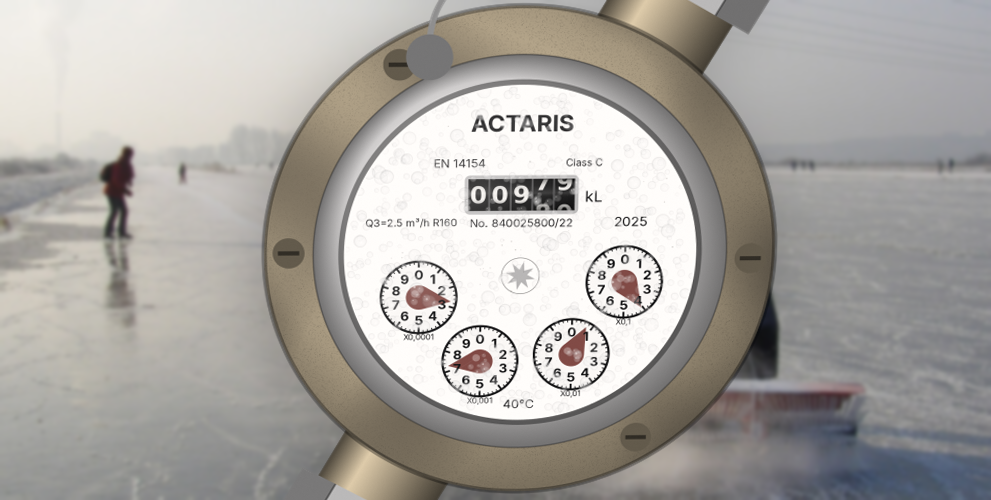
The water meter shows {"value": 979.4072, "unit": "kL"}
